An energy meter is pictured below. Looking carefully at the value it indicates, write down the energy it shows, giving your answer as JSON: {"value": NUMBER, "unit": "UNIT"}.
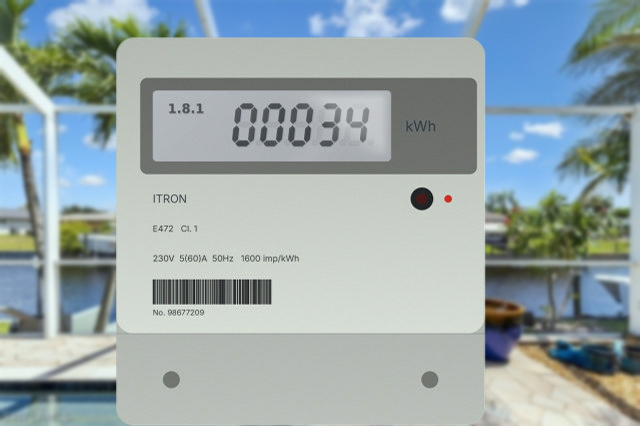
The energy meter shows {"value": 34, "unit": "kWh"}
